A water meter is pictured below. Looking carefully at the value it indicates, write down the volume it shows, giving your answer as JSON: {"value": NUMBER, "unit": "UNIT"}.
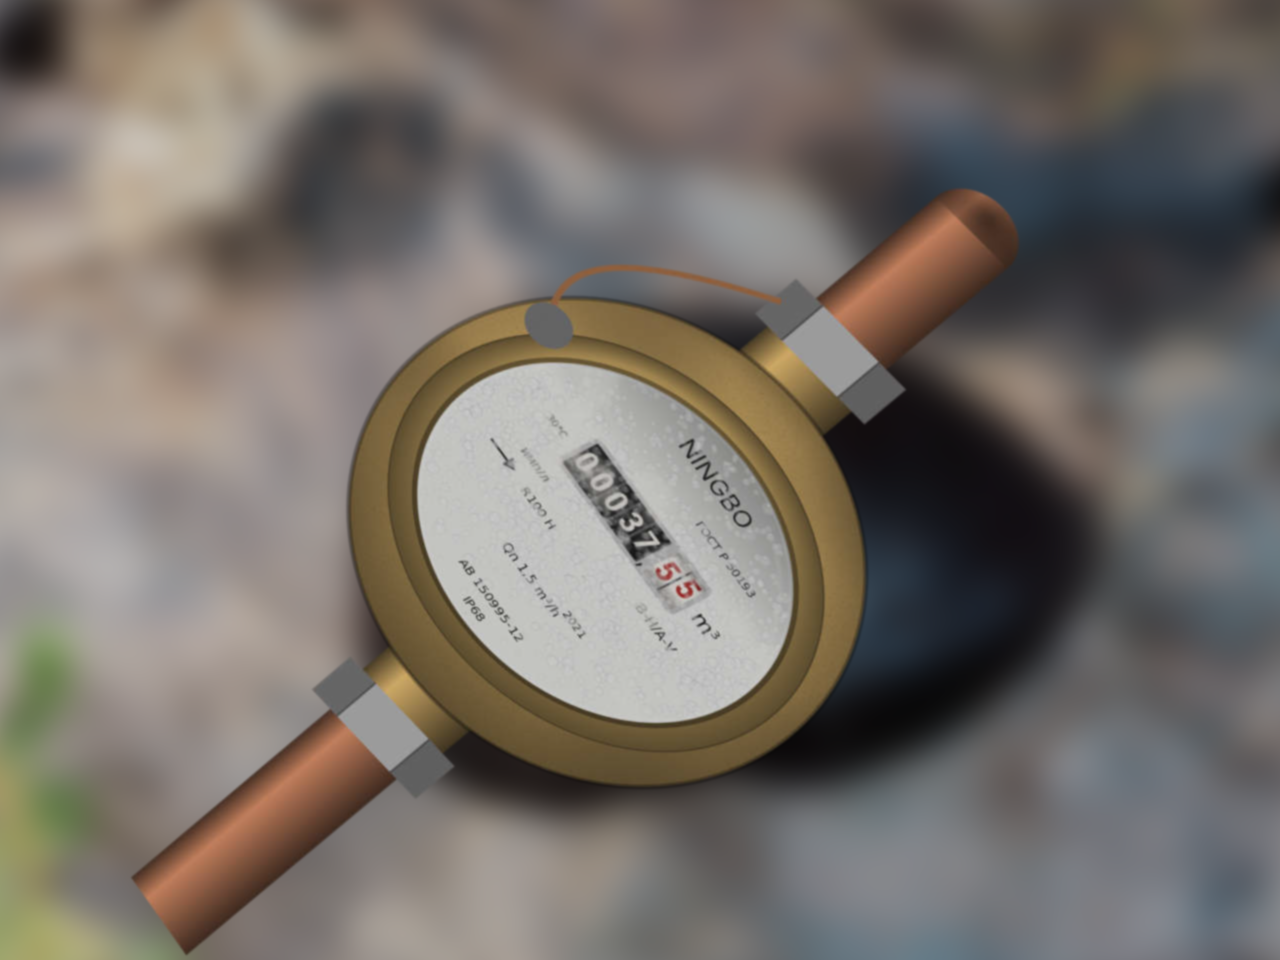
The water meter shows {"value": 37.55, "unit": "m³"}
